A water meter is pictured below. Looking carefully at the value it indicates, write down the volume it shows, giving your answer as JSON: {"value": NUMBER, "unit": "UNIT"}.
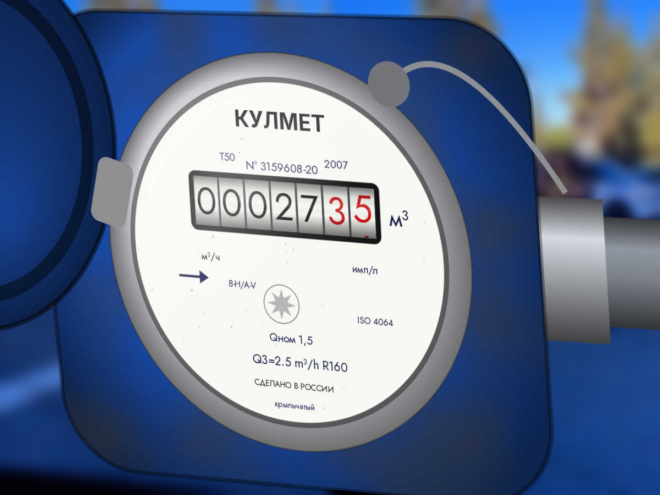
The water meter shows {"value": 27.35, "unit": "m³"}
